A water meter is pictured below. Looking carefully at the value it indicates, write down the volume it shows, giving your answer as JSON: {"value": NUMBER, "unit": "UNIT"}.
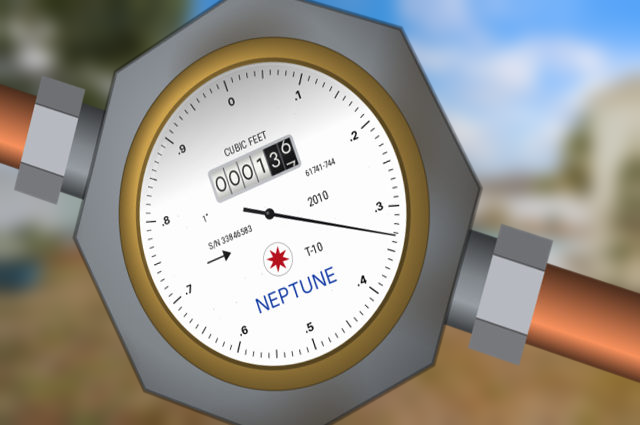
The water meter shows {"value": 136.33, "unit": "ft³"}
